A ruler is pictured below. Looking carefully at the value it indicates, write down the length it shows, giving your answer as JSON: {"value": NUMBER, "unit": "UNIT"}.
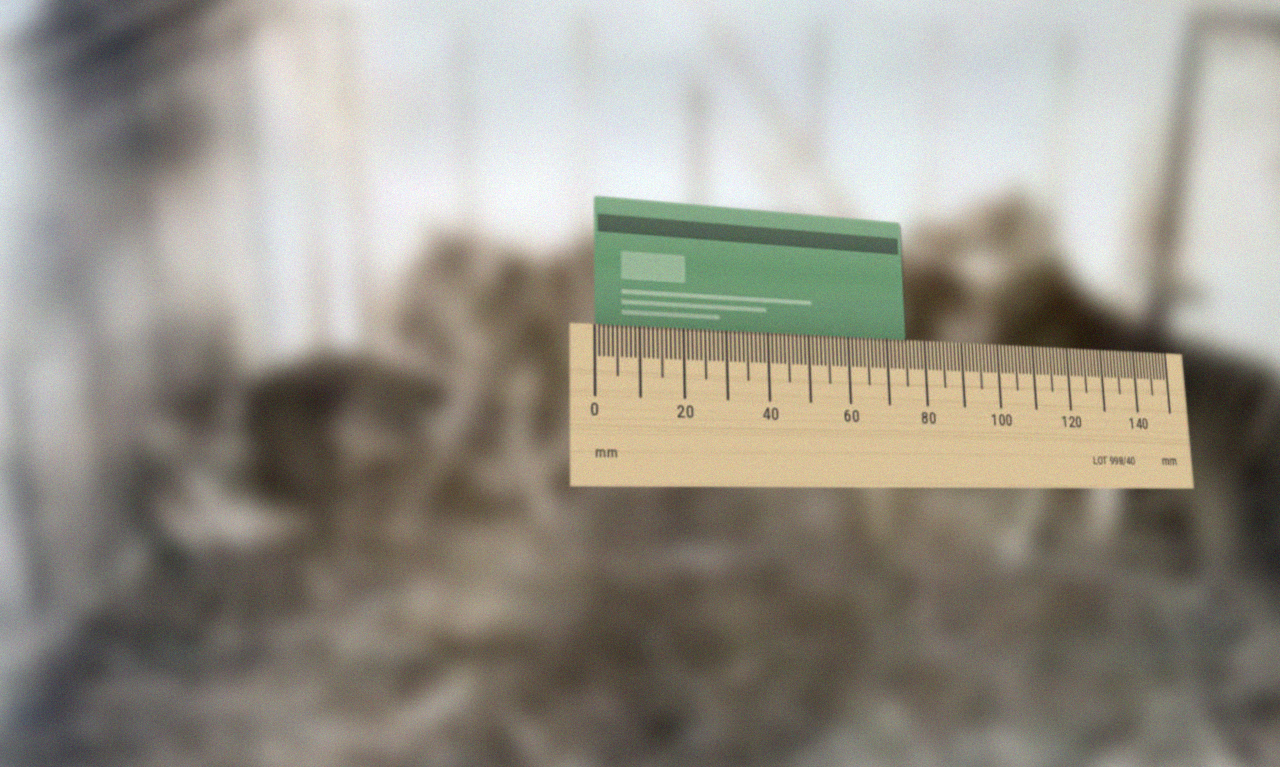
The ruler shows {"value": 75, "unit": "mm"}
